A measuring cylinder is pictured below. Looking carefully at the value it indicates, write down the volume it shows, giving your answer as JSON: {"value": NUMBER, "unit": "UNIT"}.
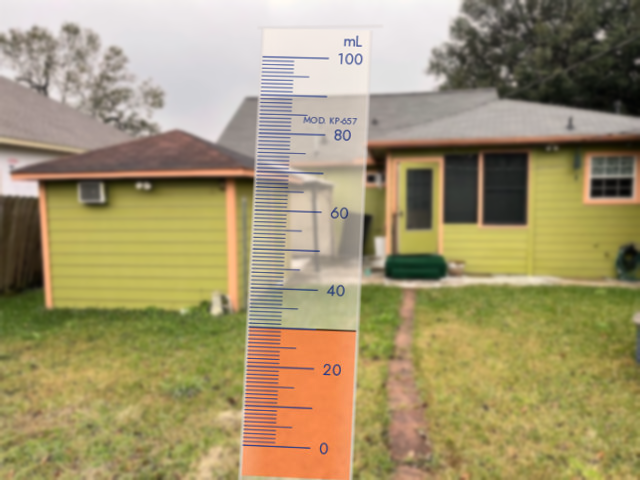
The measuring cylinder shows {"value": 30, "unit": "mL"}
